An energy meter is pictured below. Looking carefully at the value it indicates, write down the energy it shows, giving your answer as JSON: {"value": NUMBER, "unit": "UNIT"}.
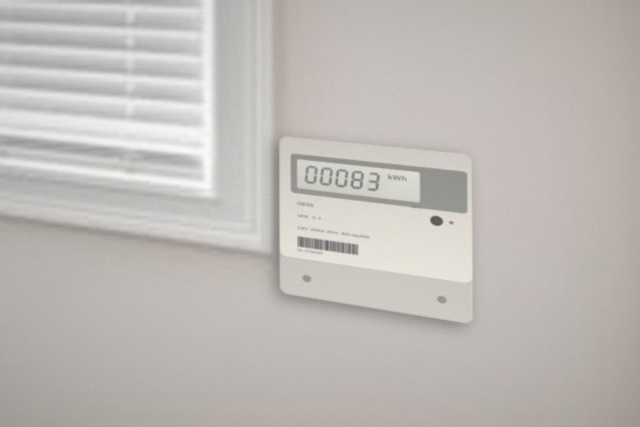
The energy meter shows {"value": 83, "unit": "kWh"}
